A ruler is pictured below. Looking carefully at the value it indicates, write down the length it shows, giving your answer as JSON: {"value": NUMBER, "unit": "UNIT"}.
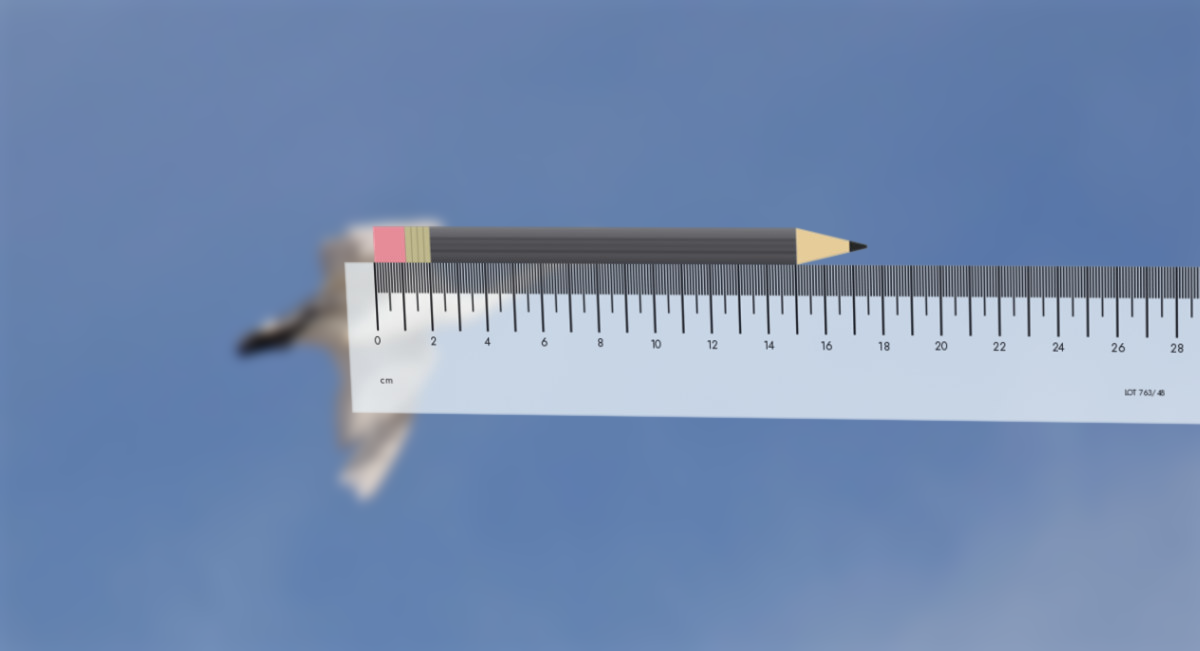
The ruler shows {"value": 17.5, "unit": "cm"}
